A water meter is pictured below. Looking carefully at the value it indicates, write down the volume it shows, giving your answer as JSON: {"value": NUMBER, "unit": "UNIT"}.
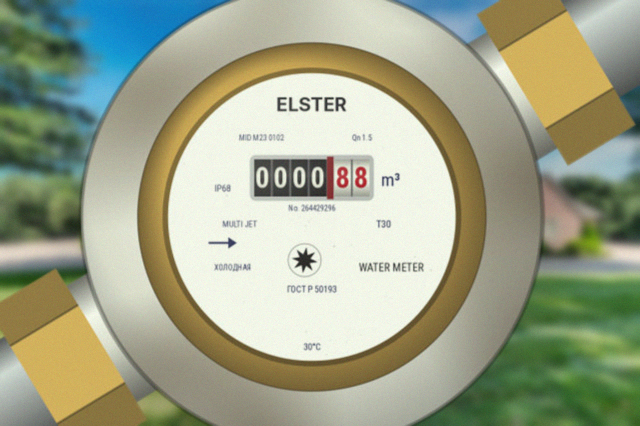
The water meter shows {"value": 0.88, "unit": "m³"}
